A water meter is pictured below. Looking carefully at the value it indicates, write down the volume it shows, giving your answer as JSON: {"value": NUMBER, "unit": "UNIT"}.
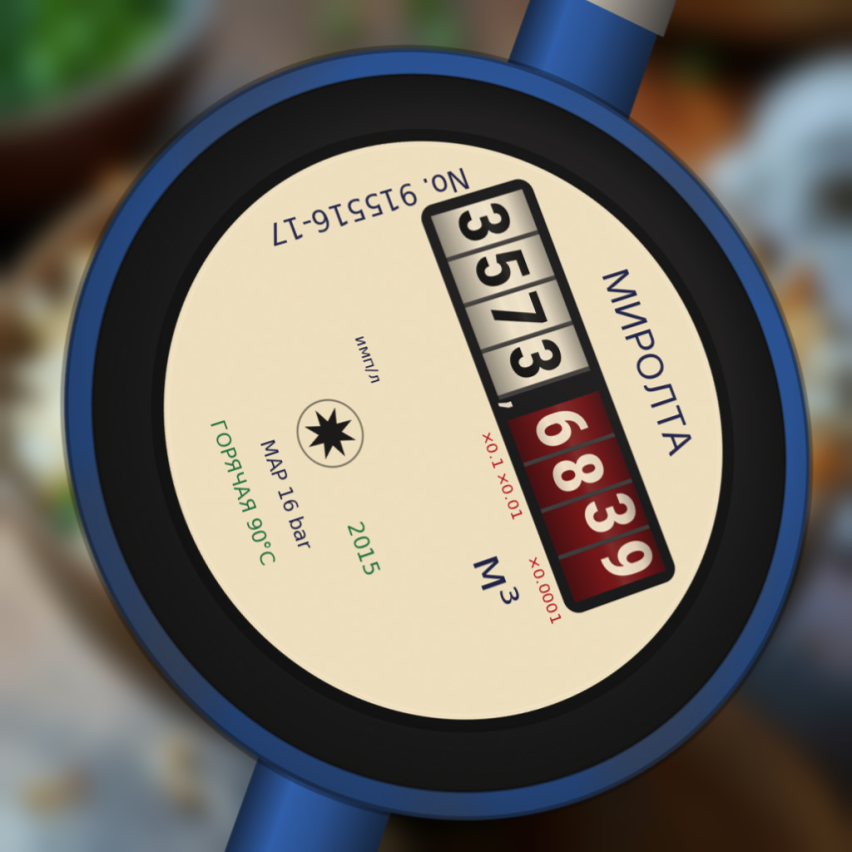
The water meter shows {"value": 3573.6839, "unit": "m³"}
